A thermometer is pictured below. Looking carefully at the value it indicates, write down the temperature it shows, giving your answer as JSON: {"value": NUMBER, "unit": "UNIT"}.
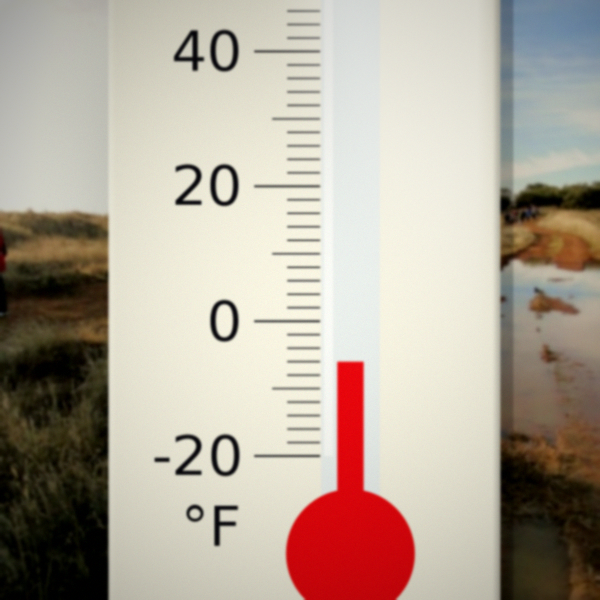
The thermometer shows {"value": -6, "unit": "°F"}
